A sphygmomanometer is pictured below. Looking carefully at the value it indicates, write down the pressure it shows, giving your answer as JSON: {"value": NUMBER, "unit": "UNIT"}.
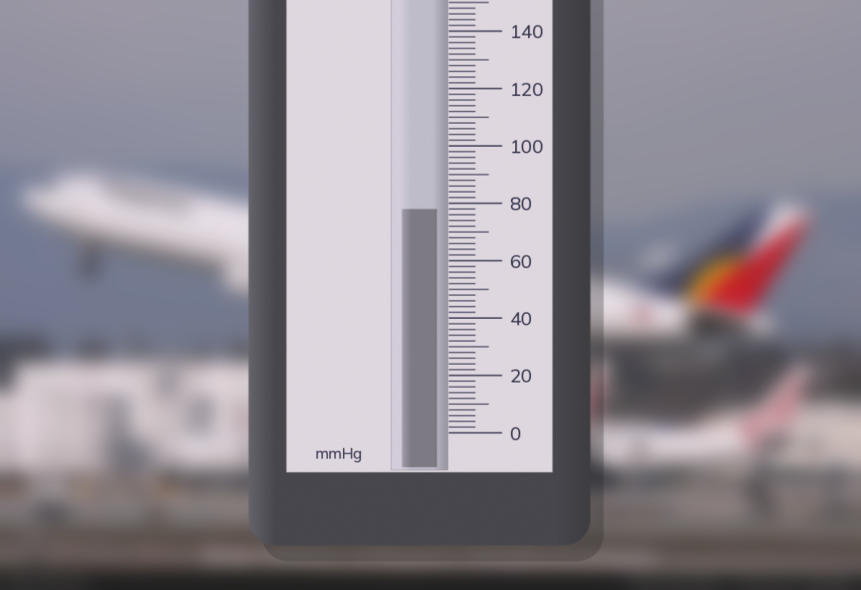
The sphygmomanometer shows {"value": 78, "unit": "mmHg"}
